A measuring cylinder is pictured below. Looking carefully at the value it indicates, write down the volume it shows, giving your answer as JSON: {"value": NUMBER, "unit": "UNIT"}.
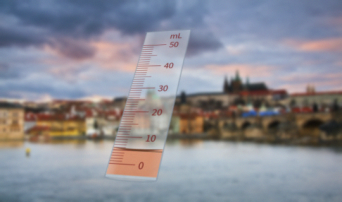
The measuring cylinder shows {"value": 5, "unit": "mL"}
